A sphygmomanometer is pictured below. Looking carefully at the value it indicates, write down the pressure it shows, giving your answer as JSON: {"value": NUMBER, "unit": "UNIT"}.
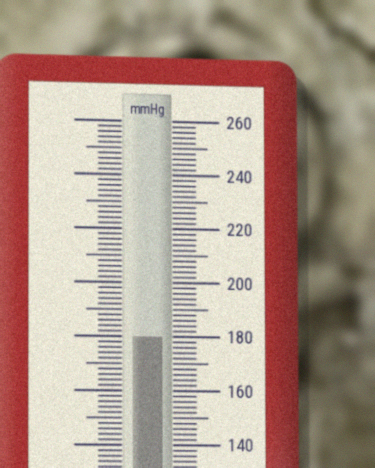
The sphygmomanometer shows {"value": 180, "unit": "mmHg"}
